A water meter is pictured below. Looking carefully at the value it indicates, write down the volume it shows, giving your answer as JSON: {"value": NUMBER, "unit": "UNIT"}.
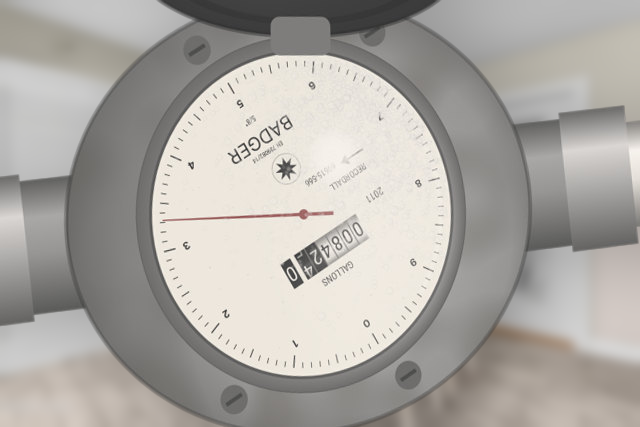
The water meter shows {"value": 84243.3, "unit": "gal"}
